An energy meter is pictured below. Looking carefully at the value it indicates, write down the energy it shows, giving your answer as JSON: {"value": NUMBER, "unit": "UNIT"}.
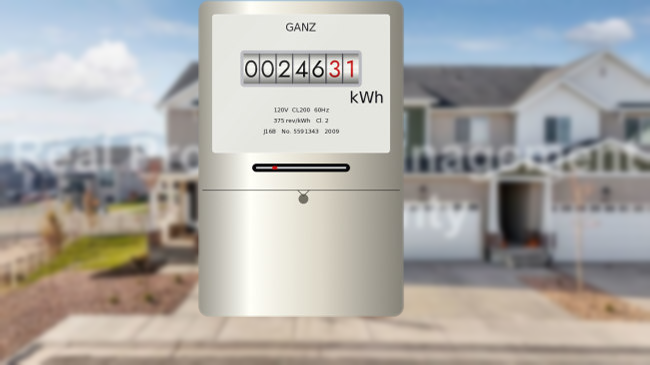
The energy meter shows {"value": 246.31, "unit": "kWh"}
